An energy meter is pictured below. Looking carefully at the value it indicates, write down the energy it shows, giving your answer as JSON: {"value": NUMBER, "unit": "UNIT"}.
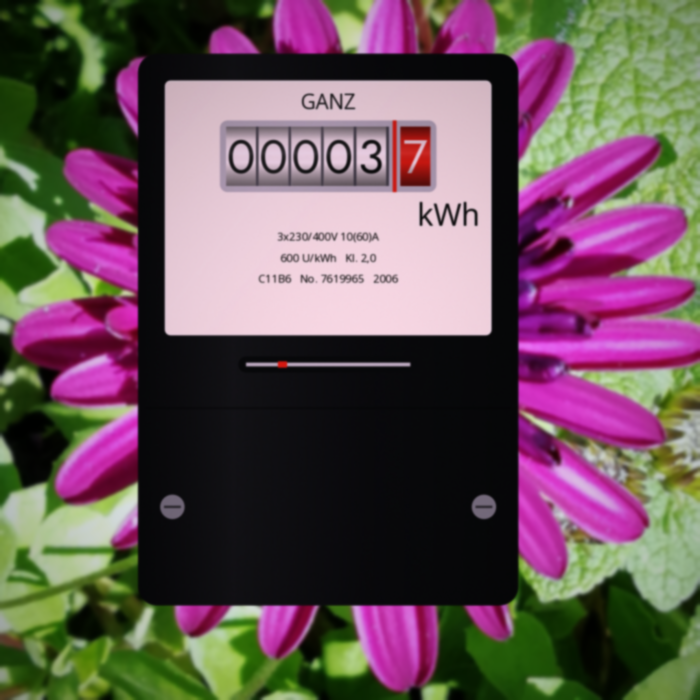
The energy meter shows {"value": 3.7, "unit": "kWh"}
